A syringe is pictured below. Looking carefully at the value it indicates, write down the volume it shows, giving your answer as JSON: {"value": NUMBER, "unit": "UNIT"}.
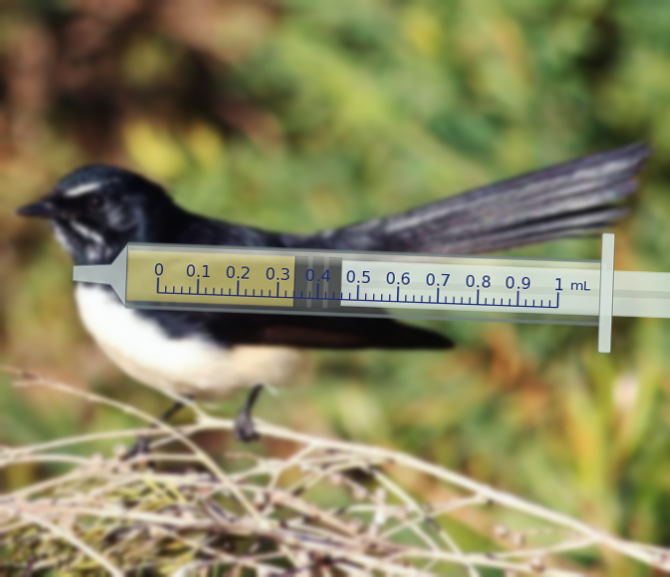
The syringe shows {"value": 0.34, "unit": "mL"}
